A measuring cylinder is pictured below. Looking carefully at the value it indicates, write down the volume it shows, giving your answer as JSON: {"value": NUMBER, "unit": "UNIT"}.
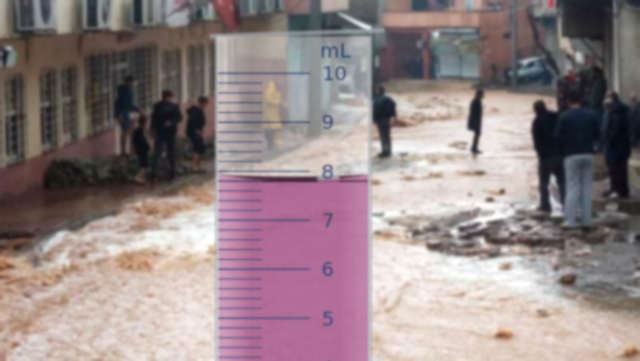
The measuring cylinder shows {"value": 7.8, "unit": "mL"}
